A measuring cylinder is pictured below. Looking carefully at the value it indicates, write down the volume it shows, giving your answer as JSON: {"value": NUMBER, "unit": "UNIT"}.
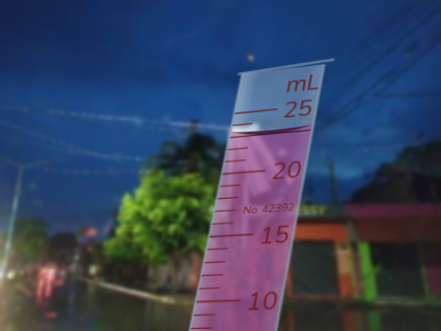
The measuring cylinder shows {"value": 23, "unit": "mL"}
